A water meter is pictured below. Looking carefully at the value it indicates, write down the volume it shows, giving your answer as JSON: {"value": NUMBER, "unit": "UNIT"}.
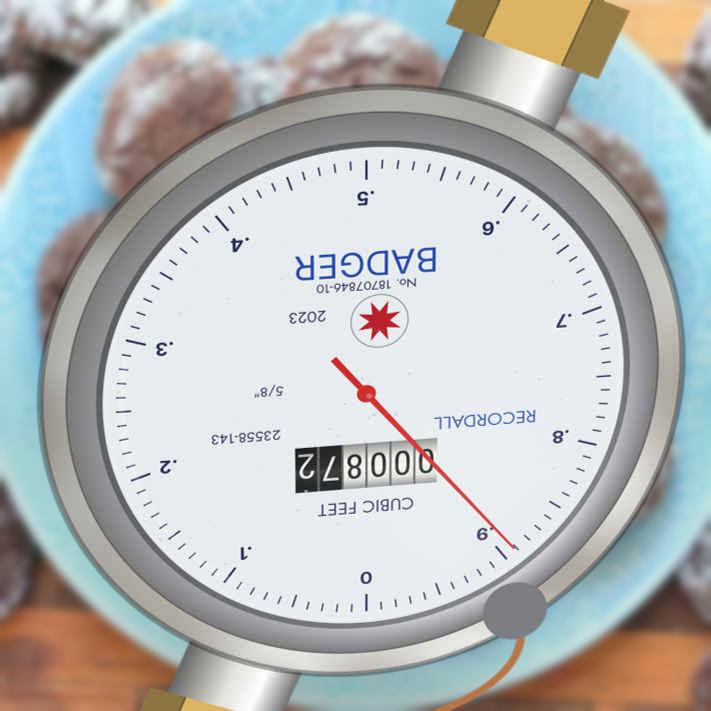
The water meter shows {"value": 871.89, "unit": "ft³"}
